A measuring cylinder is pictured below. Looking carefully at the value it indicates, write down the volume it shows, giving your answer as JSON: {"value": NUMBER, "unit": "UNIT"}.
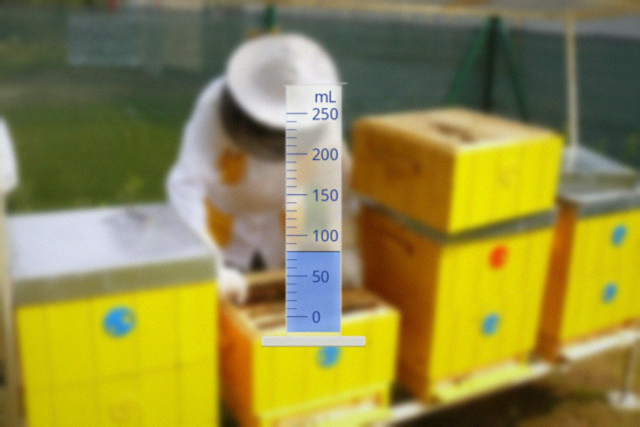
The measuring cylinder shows {"value": 80, "unit": "mL"}
